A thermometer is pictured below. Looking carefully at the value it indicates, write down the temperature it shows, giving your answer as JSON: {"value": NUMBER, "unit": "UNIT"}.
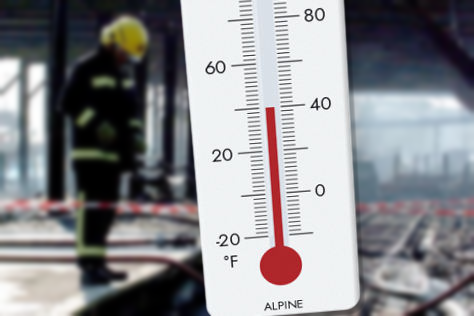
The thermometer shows {"value": 40, "unit": "°F"}
